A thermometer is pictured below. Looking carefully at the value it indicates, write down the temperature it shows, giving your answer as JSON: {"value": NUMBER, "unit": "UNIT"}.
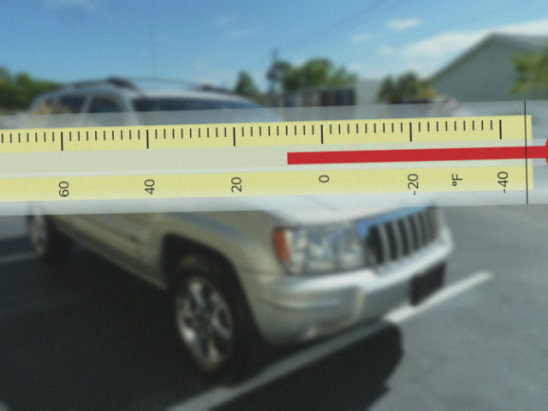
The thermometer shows {"value": 8, "unit": "°F"}
